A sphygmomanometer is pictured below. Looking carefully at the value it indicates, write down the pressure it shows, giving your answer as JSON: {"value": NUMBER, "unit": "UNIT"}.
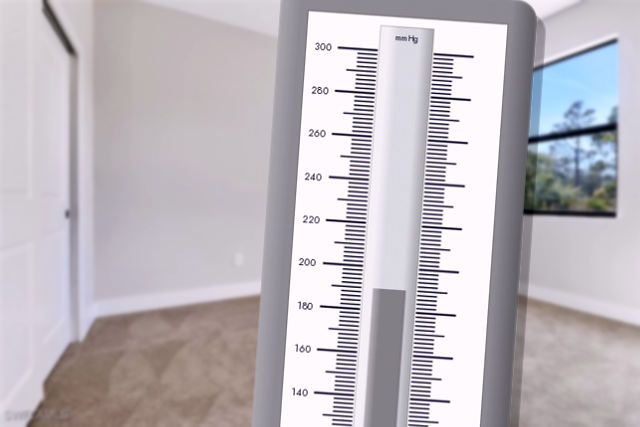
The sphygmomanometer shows {"value": 190, "unit": "mmHg"}
